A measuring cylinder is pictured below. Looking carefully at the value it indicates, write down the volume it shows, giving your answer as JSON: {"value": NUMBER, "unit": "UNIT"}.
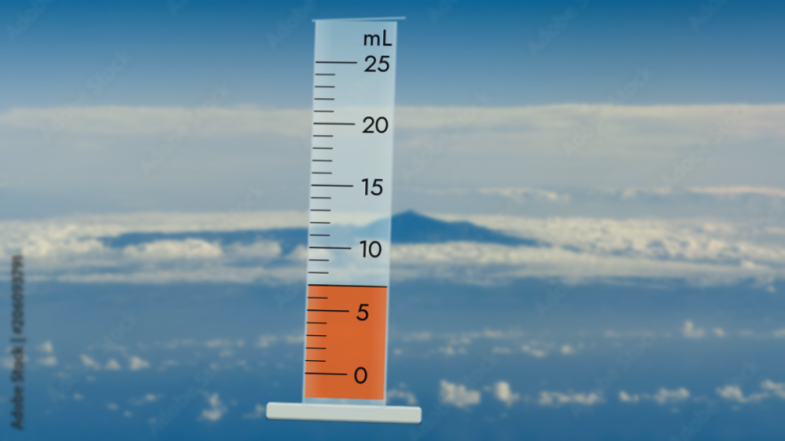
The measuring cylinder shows {"value": 7, "unit": "mL"}
